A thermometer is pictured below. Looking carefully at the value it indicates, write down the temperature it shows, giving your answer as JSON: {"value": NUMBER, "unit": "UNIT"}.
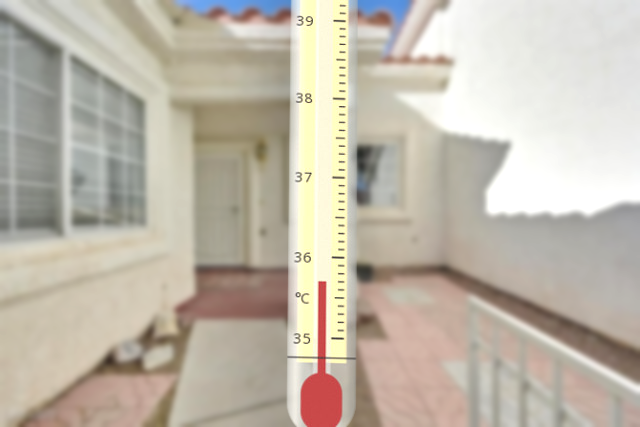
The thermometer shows {"value": 35.7, "unit": "°C"}
